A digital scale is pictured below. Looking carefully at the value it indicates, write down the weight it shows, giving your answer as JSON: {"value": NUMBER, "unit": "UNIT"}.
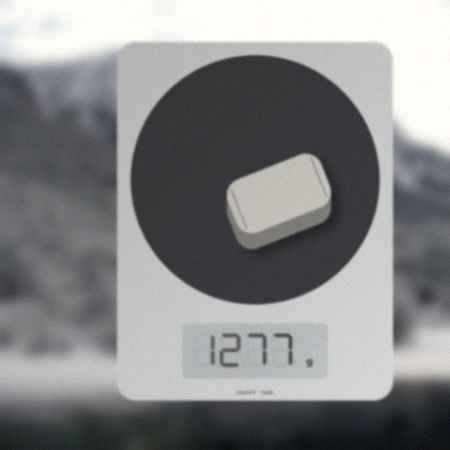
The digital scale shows {"value": 1277, "unit": "g"}
